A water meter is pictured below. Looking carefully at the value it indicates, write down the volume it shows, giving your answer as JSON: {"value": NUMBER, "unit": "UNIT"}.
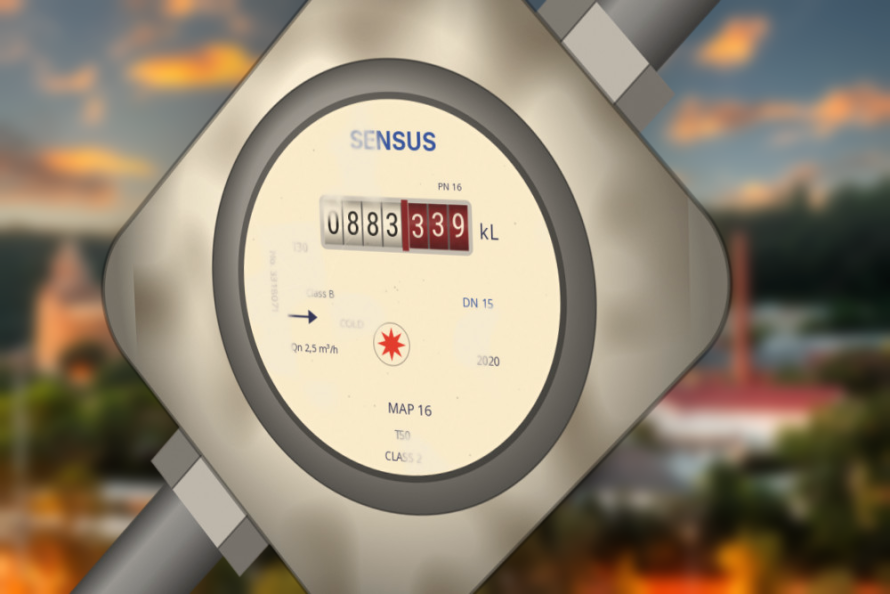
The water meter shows {"value": 883.339, "unit": "kL"}
